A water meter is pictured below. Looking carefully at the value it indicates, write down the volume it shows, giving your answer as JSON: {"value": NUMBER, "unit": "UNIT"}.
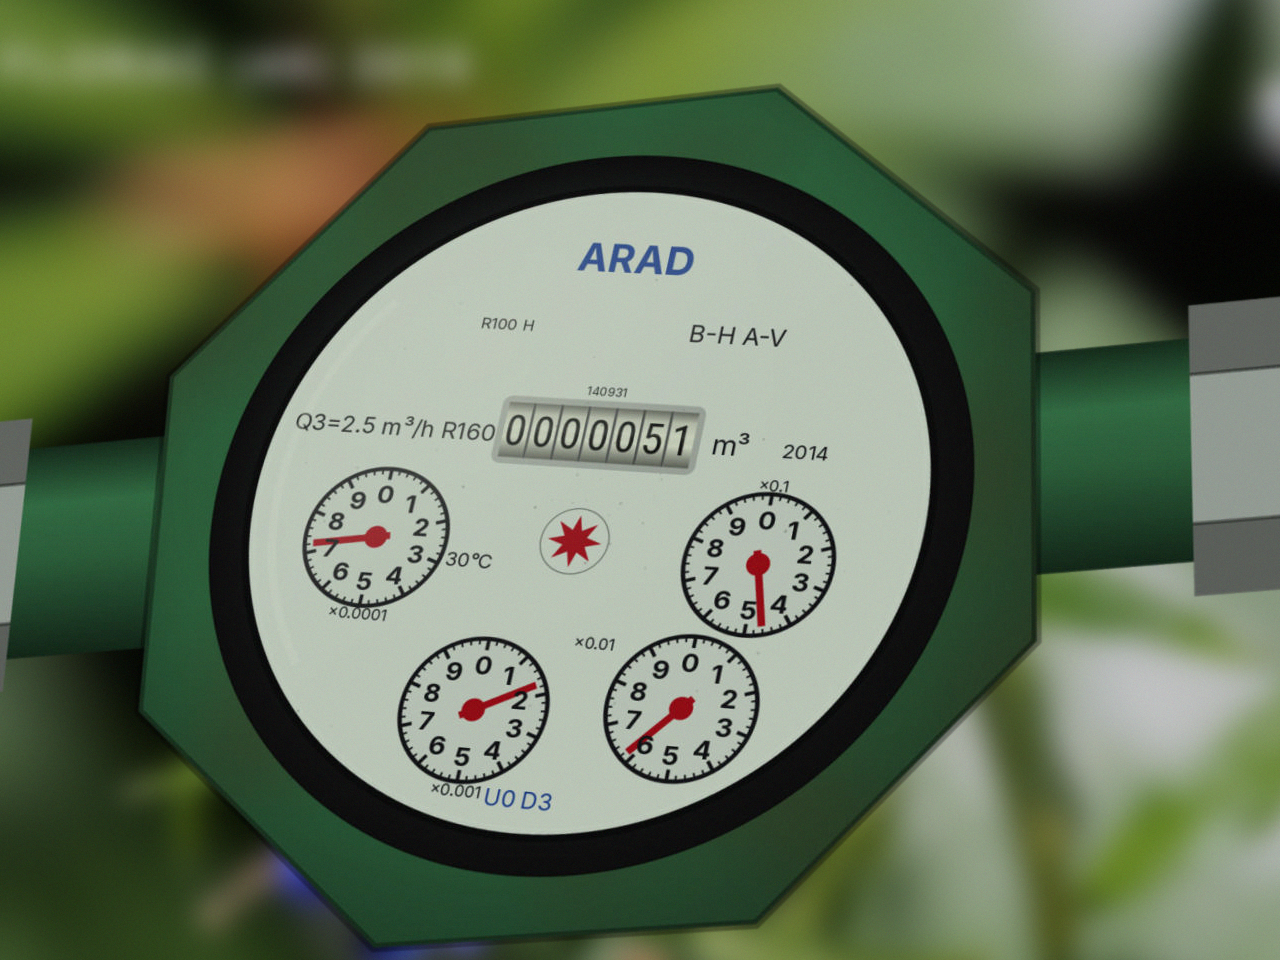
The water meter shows {"value": 51.4617, "unit": "m³"}
